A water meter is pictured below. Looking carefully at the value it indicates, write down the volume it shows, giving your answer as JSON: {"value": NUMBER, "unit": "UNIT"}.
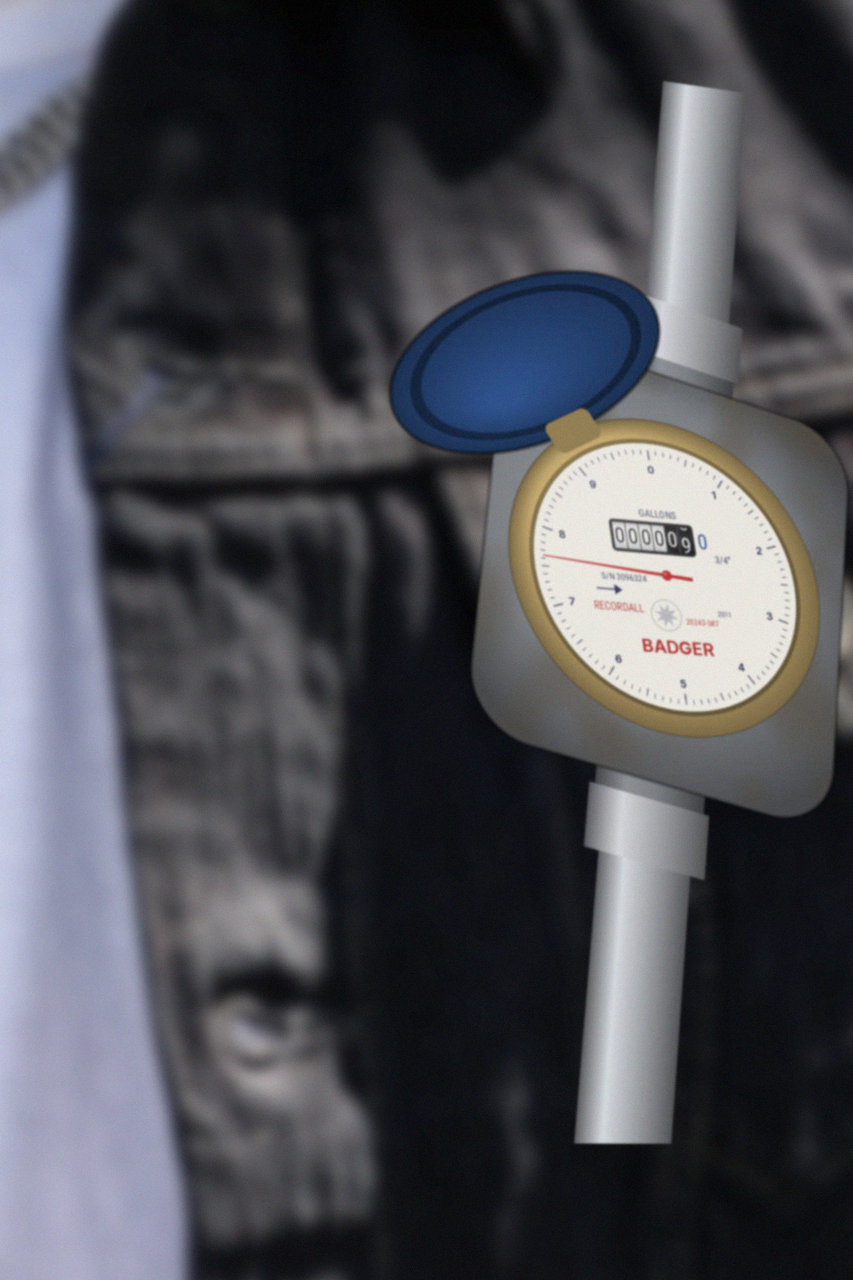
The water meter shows {"value": 87.6, "unit": "gal"}
